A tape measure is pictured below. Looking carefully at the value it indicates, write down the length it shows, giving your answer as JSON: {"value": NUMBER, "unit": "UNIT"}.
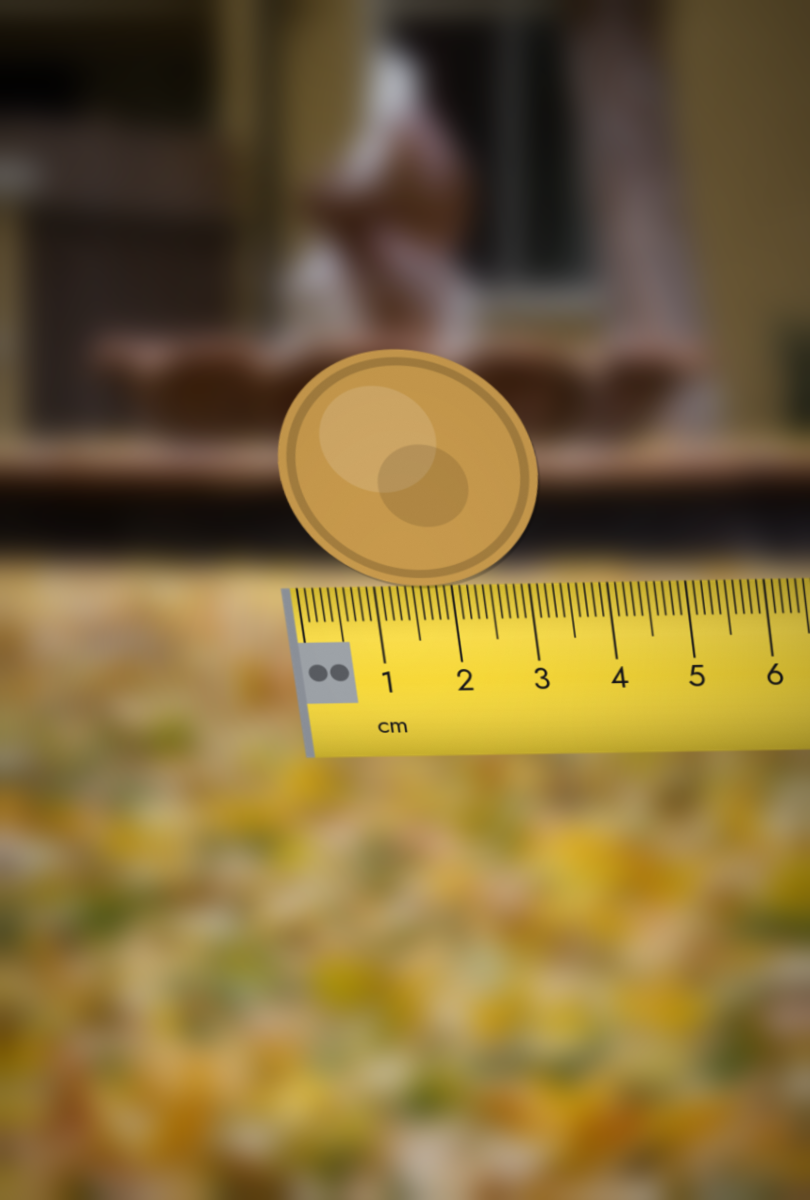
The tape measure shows {"value": 3.3, "unit": "cm"}
